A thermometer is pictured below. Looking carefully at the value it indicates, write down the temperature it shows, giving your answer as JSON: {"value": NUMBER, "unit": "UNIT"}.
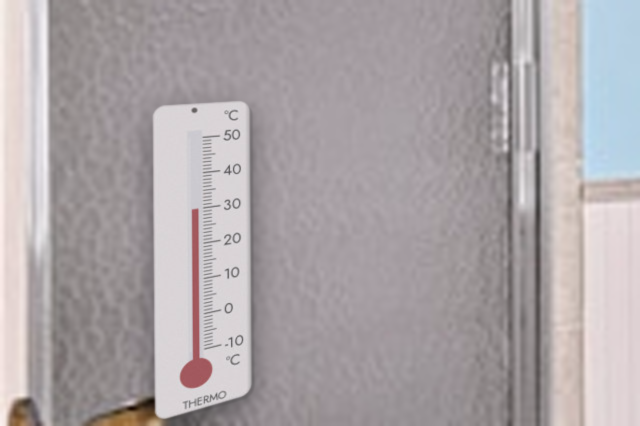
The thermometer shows {"value": 30, "unit": "°C"}
